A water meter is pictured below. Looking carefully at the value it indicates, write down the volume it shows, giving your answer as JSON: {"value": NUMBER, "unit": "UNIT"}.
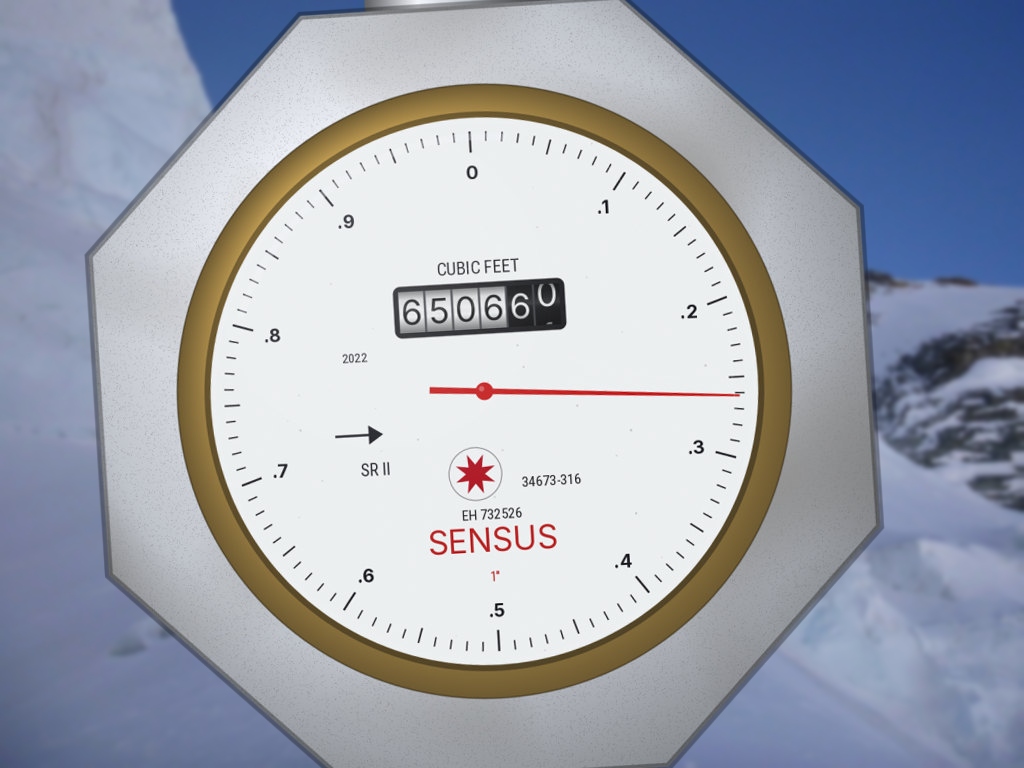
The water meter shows {"value": 650660.26, "unit": "ft³"}
